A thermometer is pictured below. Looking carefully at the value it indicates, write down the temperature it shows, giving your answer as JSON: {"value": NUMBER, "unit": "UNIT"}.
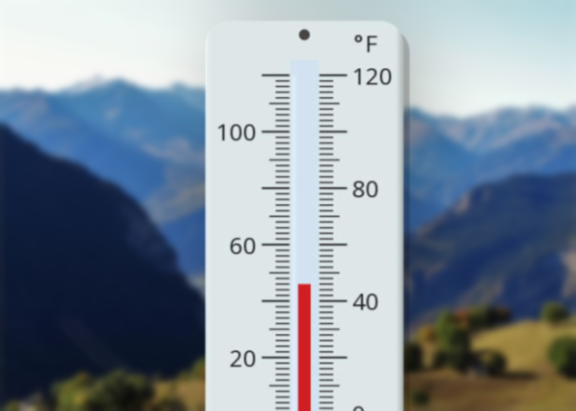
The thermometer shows {"value": 46, "unit": "°F"}
